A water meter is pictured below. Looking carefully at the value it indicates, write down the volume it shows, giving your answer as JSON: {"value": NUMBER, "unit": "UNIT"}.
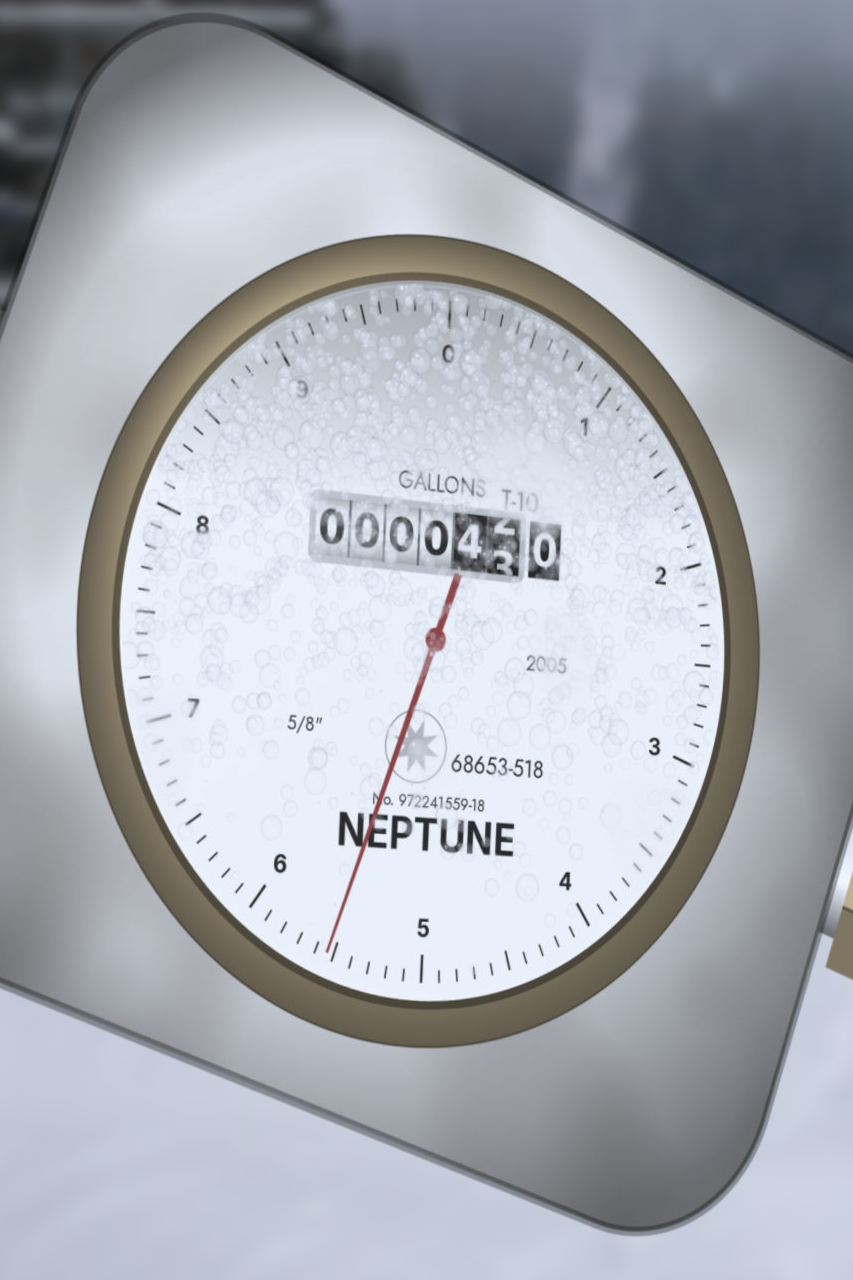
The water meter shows {"value": 425.5, "unit": "gal"}
